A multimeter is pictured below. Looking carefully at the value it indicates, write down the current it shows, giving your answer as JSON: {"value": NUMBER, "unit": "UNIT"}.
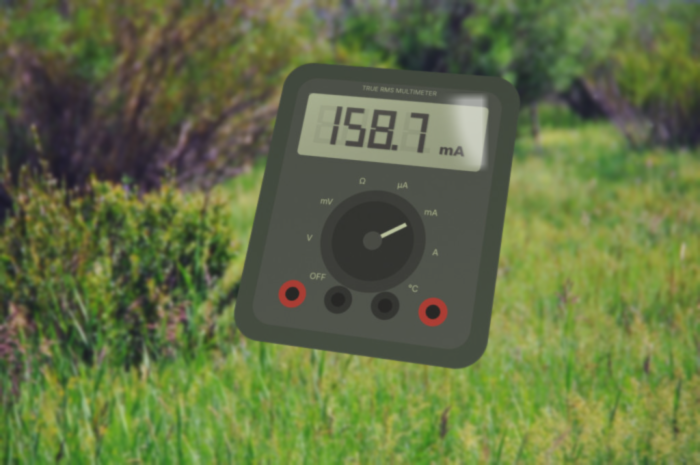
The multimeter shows {"value": 158.7, "unit": "mA"}
